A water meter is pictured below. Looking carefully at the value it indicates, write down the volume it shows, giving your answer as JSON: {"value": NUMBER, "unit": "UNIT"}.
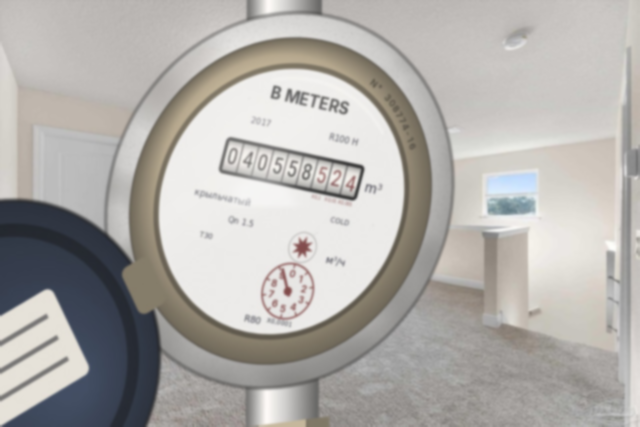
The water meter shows {"value": 40558.5239, "unit": "m³"}
